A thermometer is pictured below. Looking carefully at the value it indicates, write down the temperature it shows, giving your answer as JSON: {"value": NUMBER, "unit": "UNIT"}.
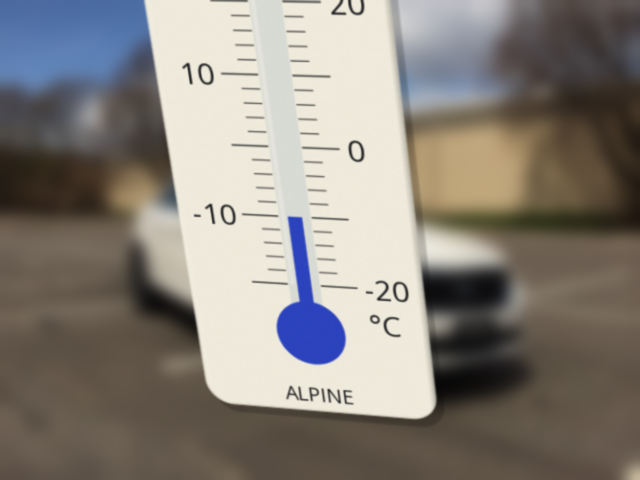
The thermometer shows {"value": -10, "unit": "°C"}
